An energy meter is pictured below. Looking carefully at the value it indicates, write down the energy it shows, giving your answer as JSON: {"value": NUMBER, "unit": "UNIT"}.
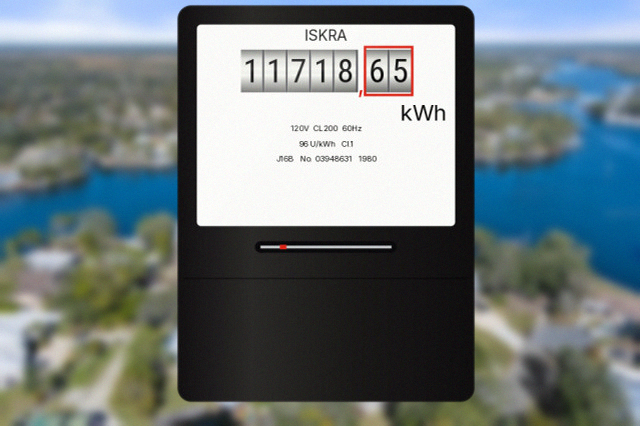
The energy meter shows {"value": 11718.65, "unit": "kWh"}
